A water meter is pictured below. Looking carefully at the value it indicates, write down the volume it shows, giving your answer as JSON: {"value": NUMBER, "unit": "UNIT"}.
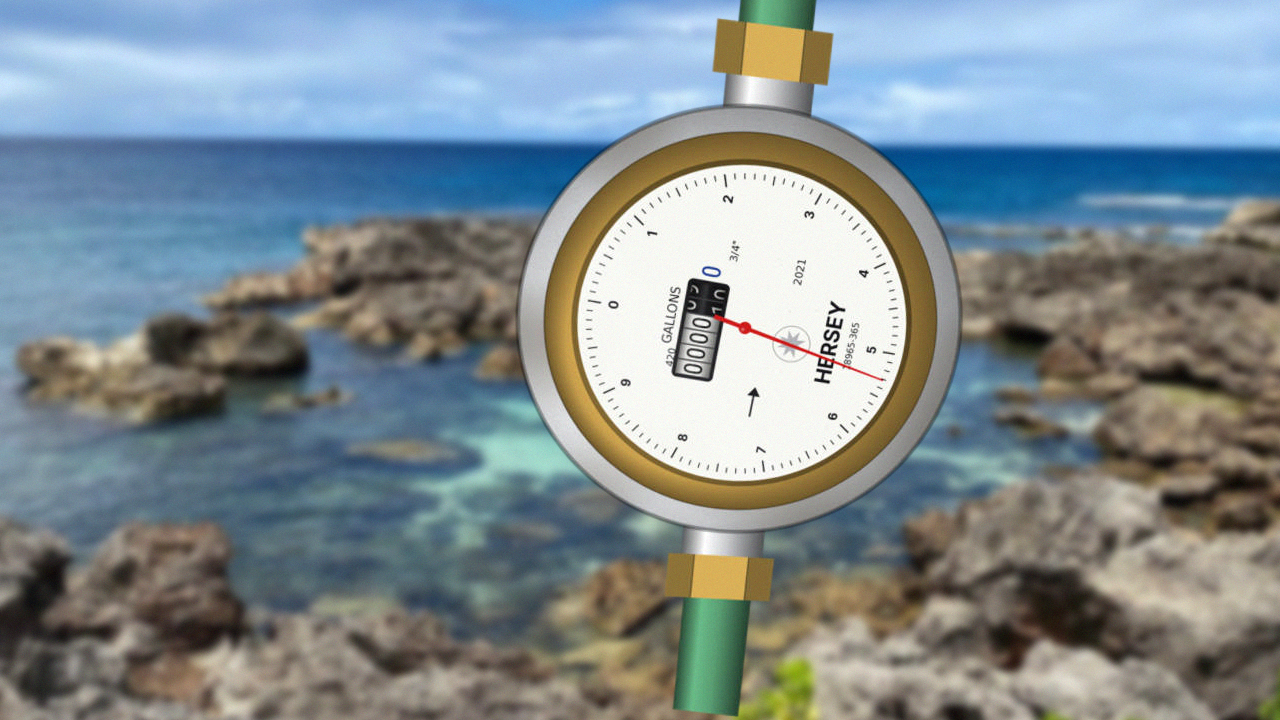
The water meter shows {"value": 95.3, "unit": "gal"}
